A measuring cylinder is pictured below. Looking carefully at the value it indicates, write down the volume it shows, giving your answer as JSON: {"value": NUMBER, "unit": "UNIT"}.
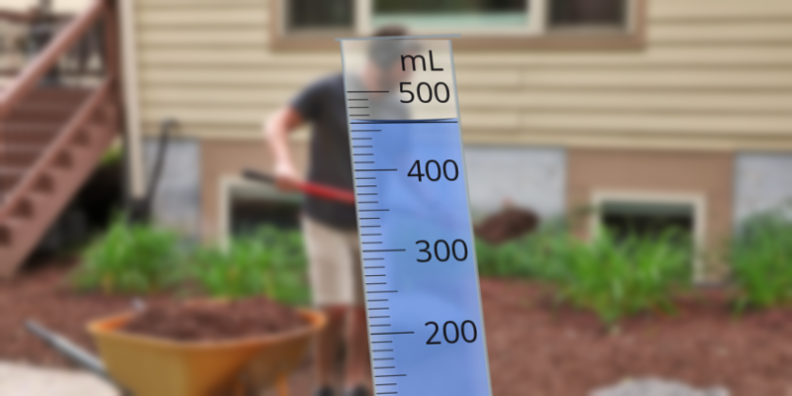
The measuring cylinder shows {"value": 460, "unit": "mL"}
